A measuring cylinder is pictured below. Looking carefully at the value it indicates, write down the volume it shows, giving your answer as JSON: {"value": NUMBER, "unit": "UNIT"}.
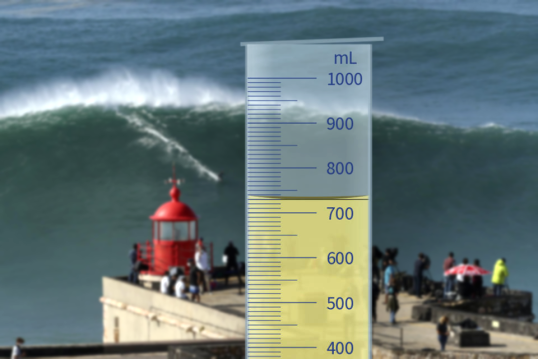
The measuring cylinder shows {"value": 730, "unit": "mL"}
